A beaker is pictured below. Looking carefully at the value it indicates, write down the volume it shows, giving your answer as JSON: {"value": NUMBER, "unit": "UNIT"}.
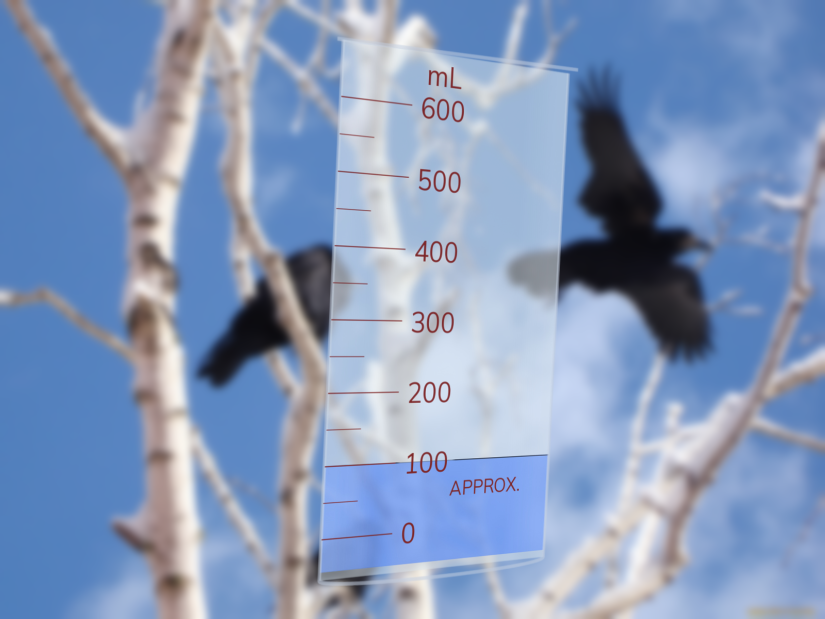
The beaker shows {"value": 100, "unit": "mL"}
